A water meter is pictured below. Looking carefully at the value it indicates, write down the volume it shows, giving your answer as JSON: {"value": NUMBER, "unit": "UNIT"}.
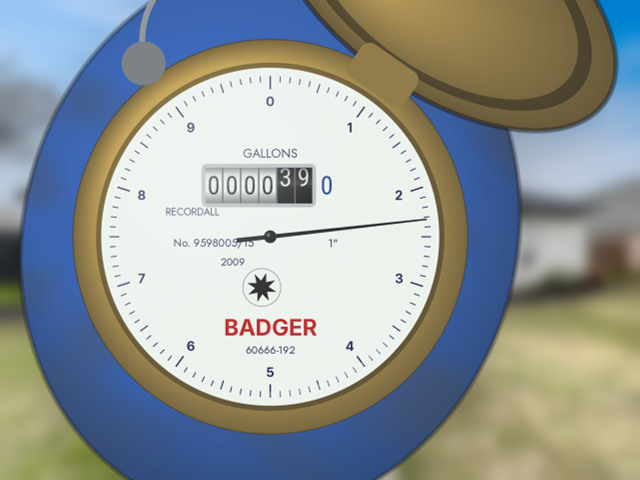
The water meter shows {"value": 392.3, "unit": "gal"}
